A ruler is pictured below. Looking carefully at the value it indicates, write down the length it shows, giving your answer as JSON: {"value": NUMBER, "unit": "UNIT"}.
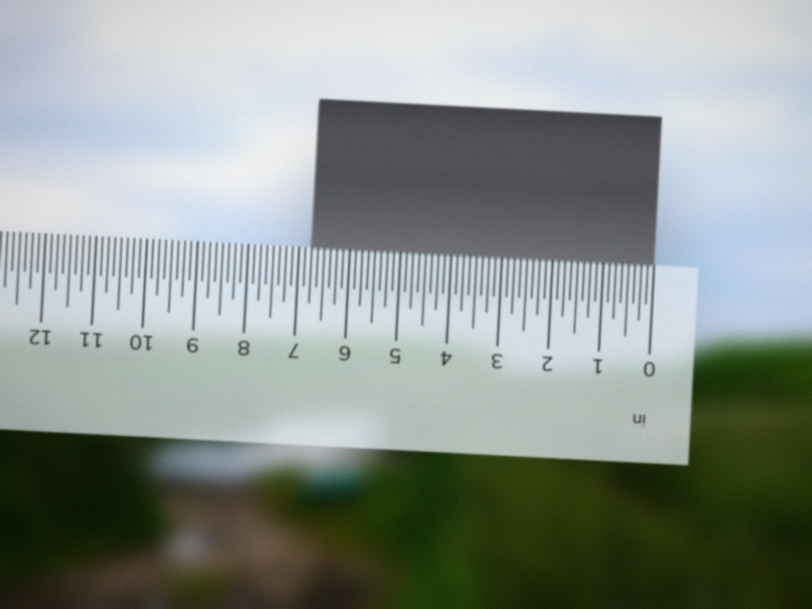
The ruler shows {"value": 6.75, "unit": "in"}
